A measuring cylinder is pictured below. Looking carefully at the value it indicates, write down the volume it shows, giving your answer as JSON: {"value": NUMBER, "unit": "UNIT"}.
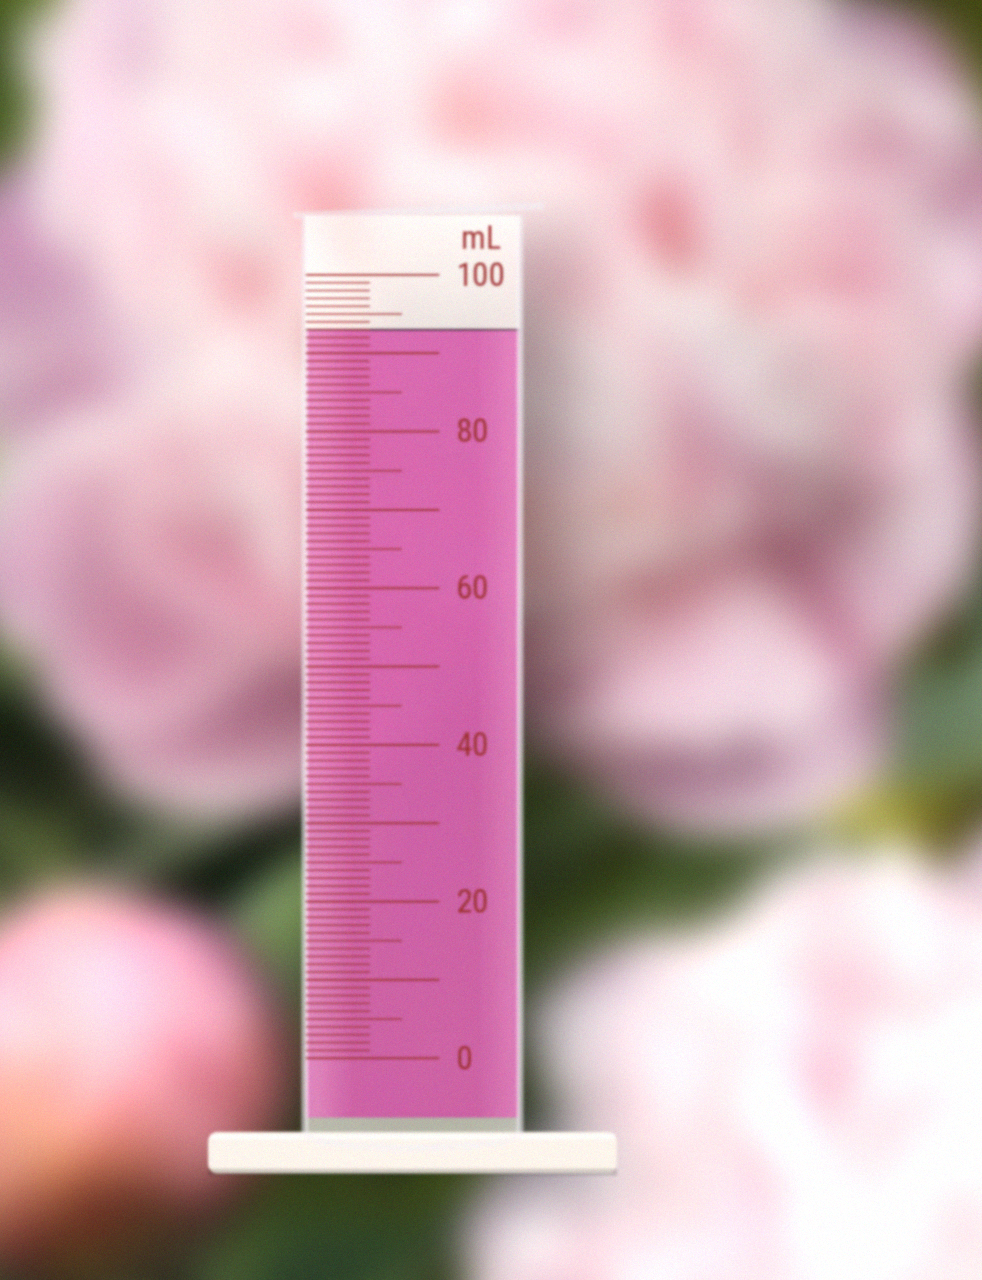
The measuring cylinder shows {"value": 93, "unit": "mL"}
